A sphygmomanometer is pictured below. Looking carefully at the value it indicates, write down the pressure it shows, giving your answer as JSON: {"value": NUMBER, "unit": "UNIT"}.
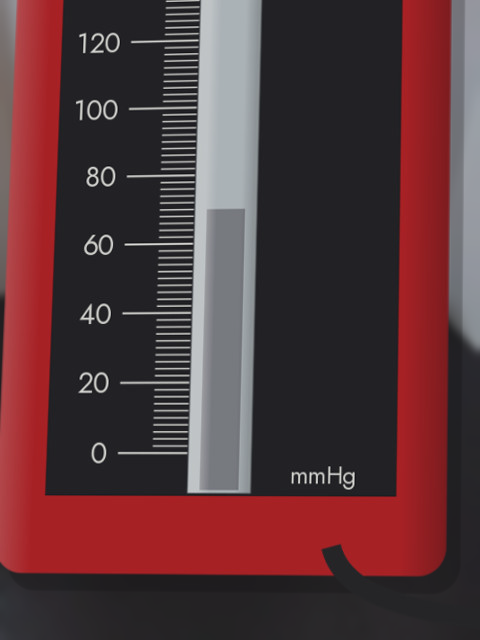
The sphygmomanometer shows {"value": 70, "unit": "mmHg"}
